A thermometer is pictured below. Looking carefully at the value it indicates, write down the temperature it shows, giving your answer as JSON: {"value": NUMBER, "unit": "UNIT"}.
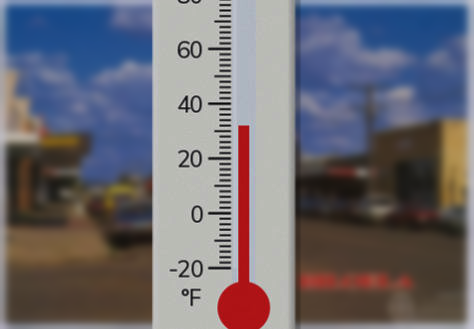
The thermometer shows {"value": 32, "unit": "°F"}
